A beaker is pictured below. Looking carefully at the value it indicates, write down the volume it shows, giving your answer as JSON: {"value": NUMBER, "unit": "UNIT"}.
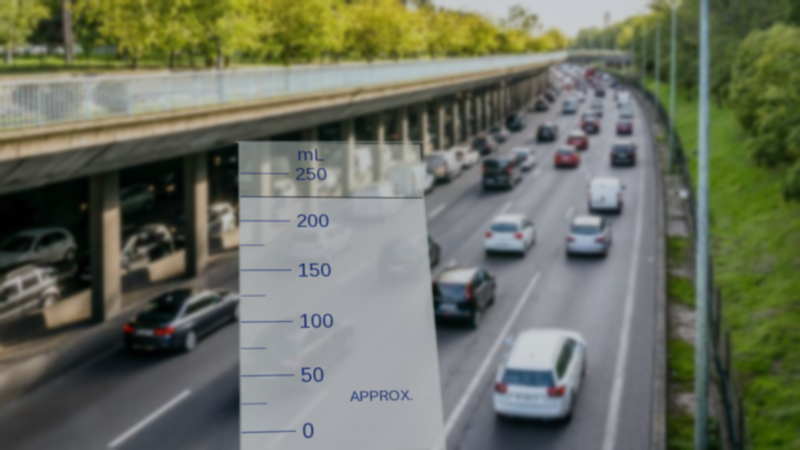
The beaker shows {"value": 225, "unit": "mL"}
